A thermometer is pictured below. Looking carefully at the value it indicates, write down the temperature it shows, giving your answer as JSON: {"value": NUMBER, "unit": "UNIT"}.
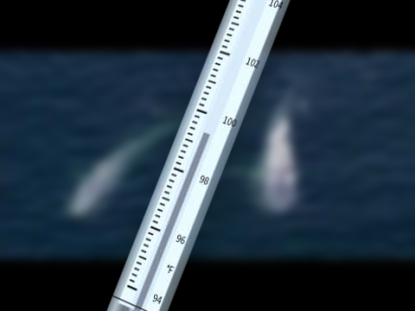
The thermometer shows {"value": 99.4, "unit": "°F"}
